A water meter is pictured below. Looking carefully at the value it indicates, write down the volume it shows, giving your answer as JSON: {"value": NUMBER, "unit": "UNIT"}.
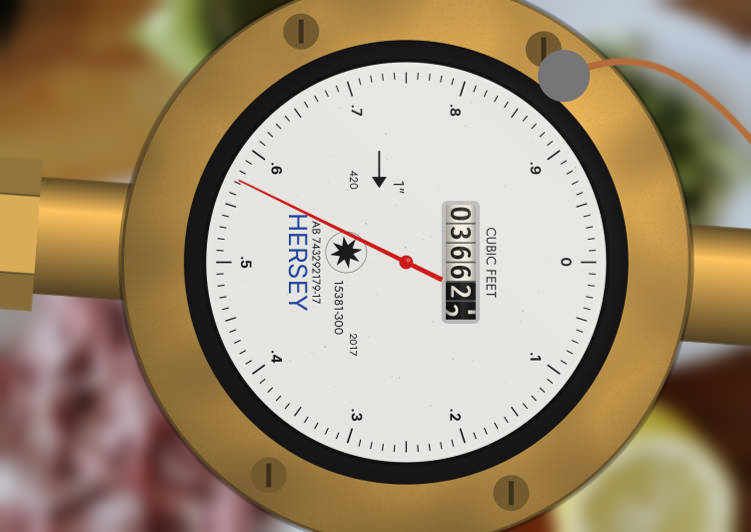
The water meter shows {"value": 36621.57, "unit": "ft³"}
